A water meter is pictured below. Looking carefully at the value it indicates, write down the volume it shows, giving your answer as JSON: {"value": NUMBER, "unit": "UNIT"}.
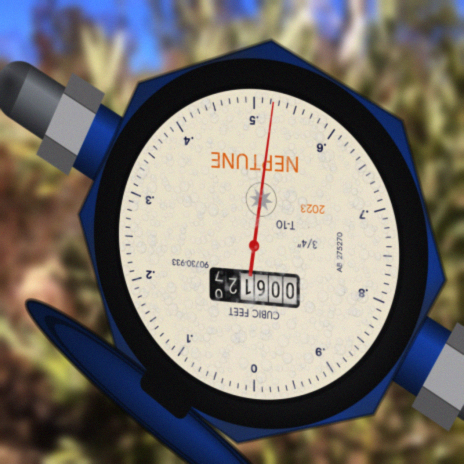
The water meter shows {"value": 6126.52, "unit": "ft³"}
